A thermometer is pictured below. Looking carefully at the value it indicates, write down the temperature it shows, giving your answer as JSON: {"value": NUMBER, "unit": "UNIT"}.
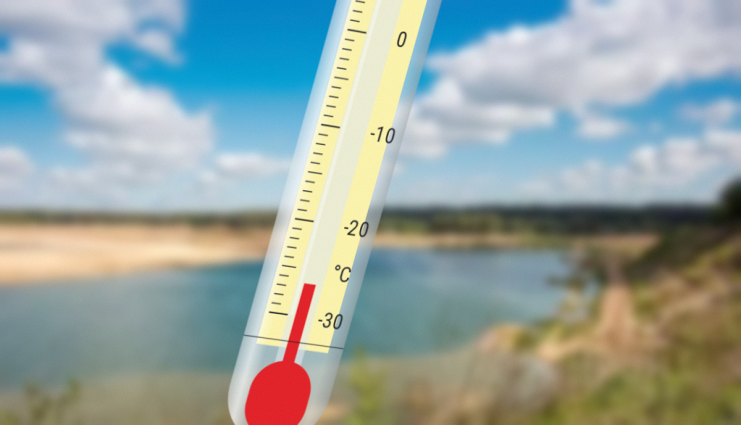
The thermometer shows {"value": -26.5, "unit": "°C"}
